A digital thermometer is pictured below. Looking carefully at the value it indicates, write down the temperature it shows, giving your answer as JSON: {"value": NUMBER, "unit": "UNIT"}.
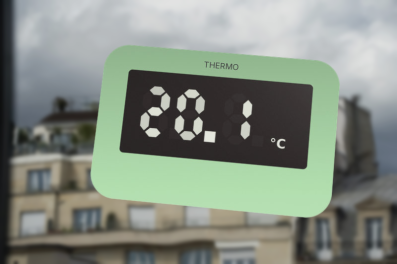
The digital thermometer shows {"value": 20.1, "unit": "°C"}
